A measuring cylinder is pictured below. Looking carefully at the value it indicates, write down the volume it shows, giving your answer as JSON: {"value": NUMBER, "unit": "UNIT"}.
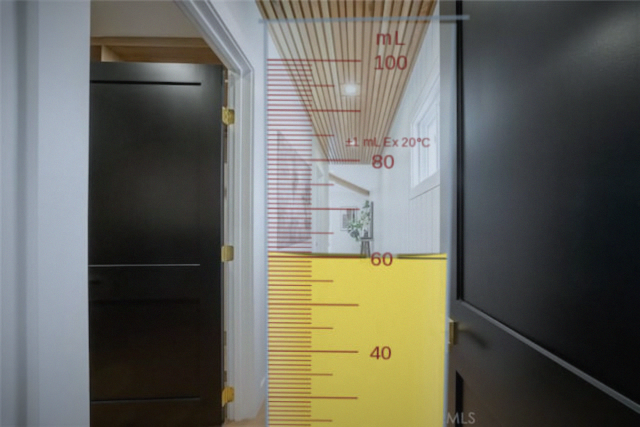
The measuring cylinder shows {"value": 60, "unit": "mL"}
